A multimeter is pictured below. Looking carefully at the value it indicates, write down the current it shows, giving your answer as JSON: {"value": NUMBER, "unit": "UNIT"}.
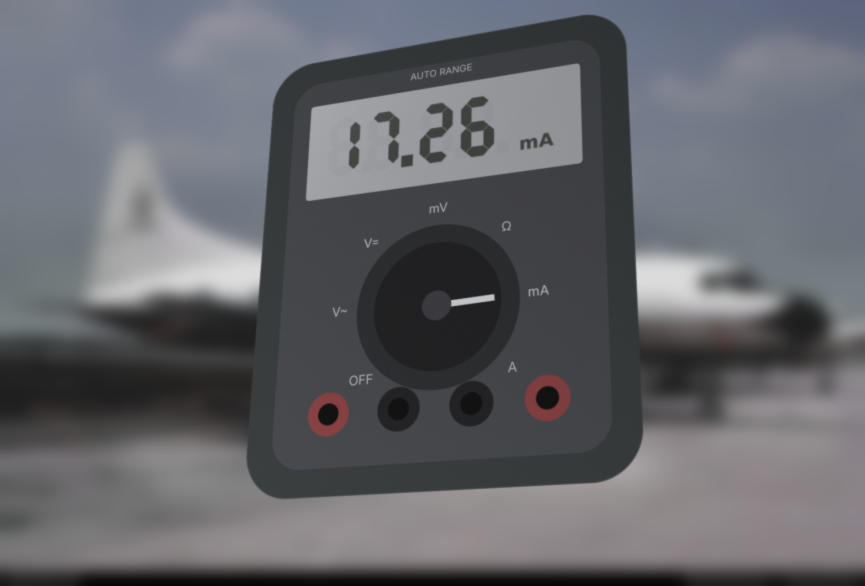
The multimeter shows {"value": 17.26, "unit": "mA"}
